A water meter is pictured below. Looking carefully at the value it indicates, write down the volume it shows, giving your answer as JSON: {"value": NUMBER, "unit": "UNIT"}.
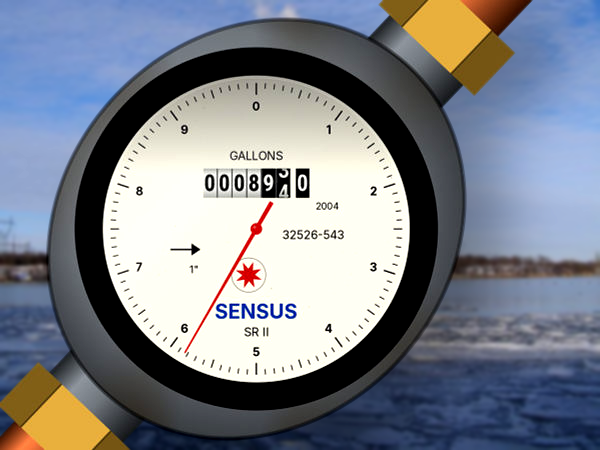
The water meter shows {"value": 8935.8, "unit": "gal"}
